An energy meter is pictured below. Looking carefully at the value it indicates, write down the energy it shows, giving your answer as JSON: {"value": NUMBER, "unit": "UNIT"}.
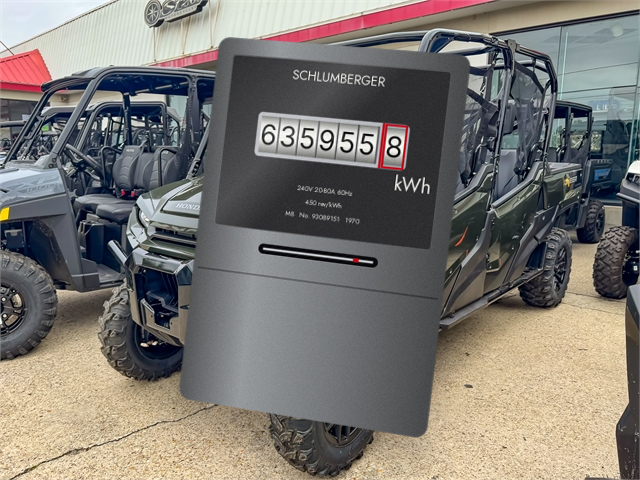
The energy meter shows {"value": 635955.8, "unit": "kWh"}
